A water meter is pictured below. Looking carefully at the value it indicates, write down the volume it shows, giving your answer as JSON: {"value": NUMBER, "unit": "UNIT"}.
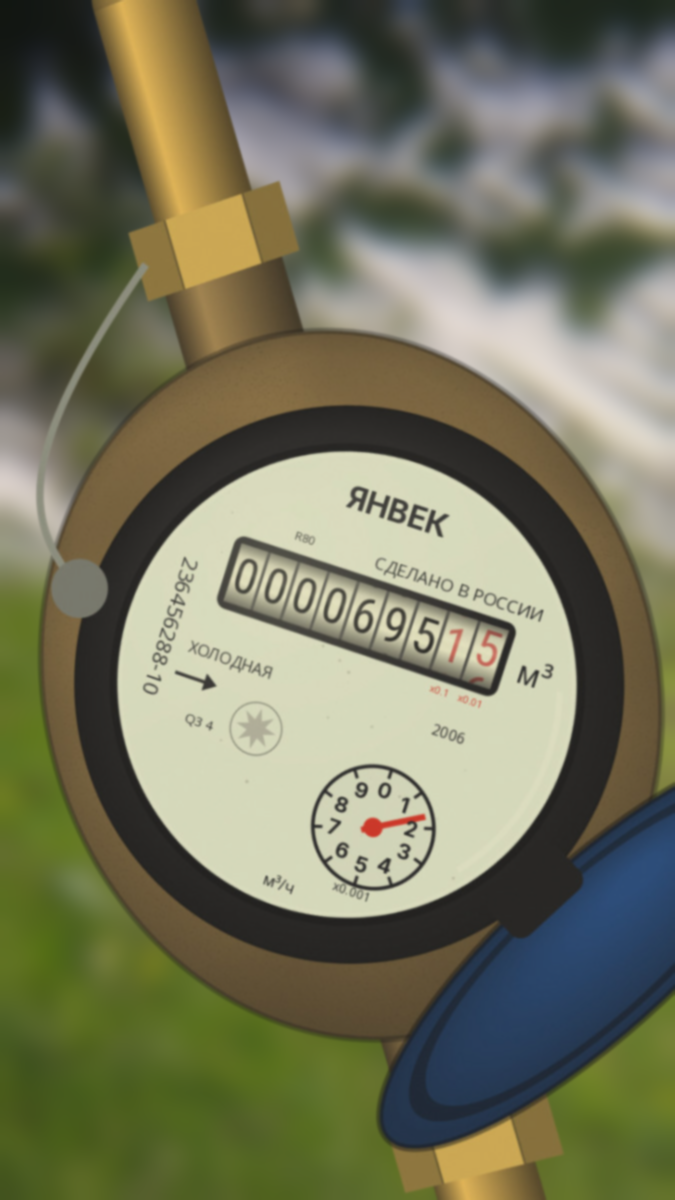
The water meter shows {"value": 695.151, "unit": "m³"}
